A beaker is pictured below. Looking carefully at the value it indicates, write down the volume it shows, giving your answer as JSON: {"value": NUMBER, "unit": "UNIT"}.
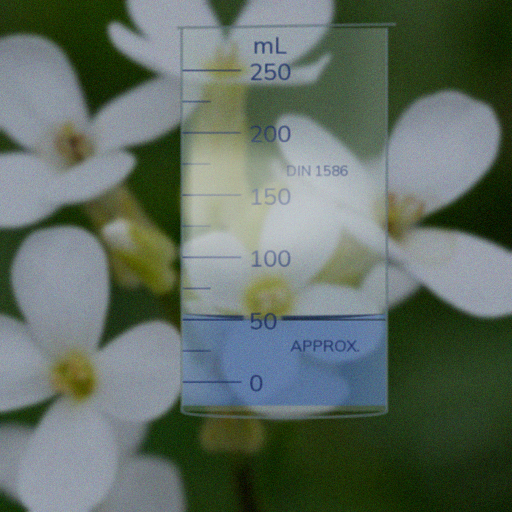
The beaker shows {"value": 50, "unit": "mL"}
